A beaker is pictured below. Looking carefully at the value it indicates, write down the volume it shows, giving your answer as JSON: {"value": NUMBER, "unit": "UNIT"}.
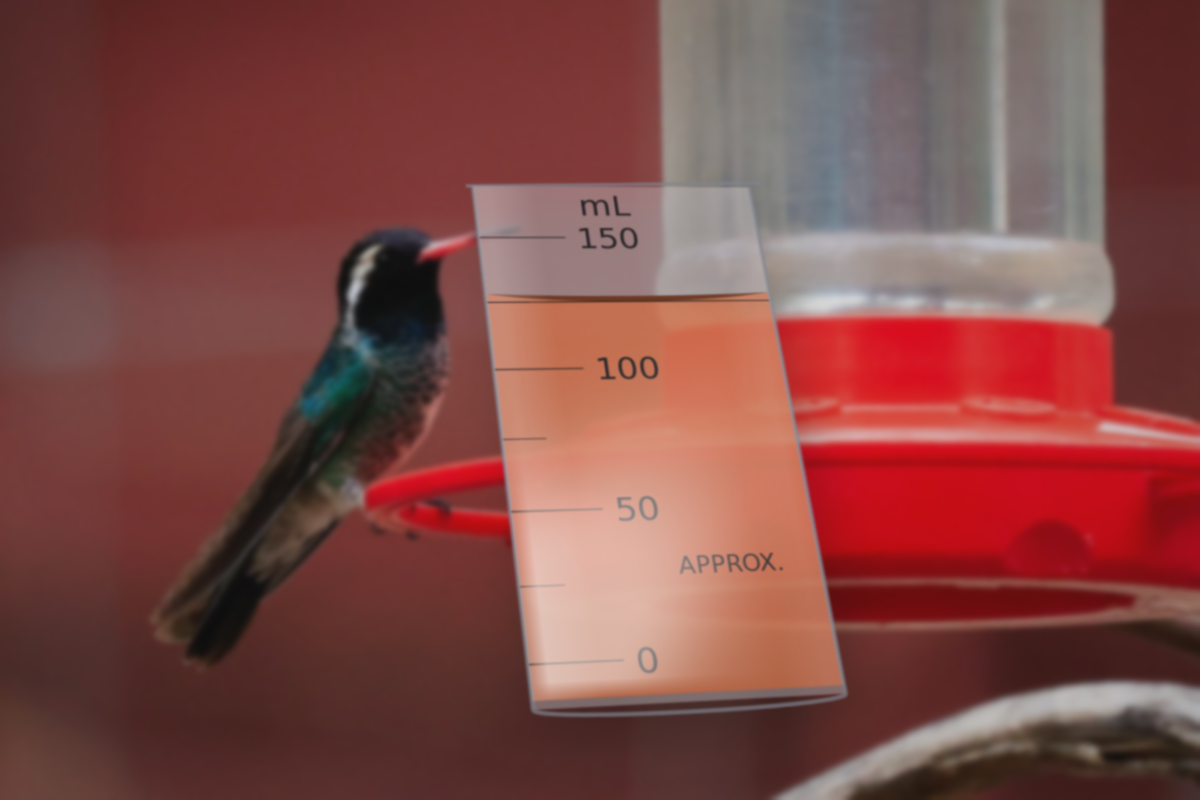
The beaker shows {"value": 125, "unit": "mL"}
